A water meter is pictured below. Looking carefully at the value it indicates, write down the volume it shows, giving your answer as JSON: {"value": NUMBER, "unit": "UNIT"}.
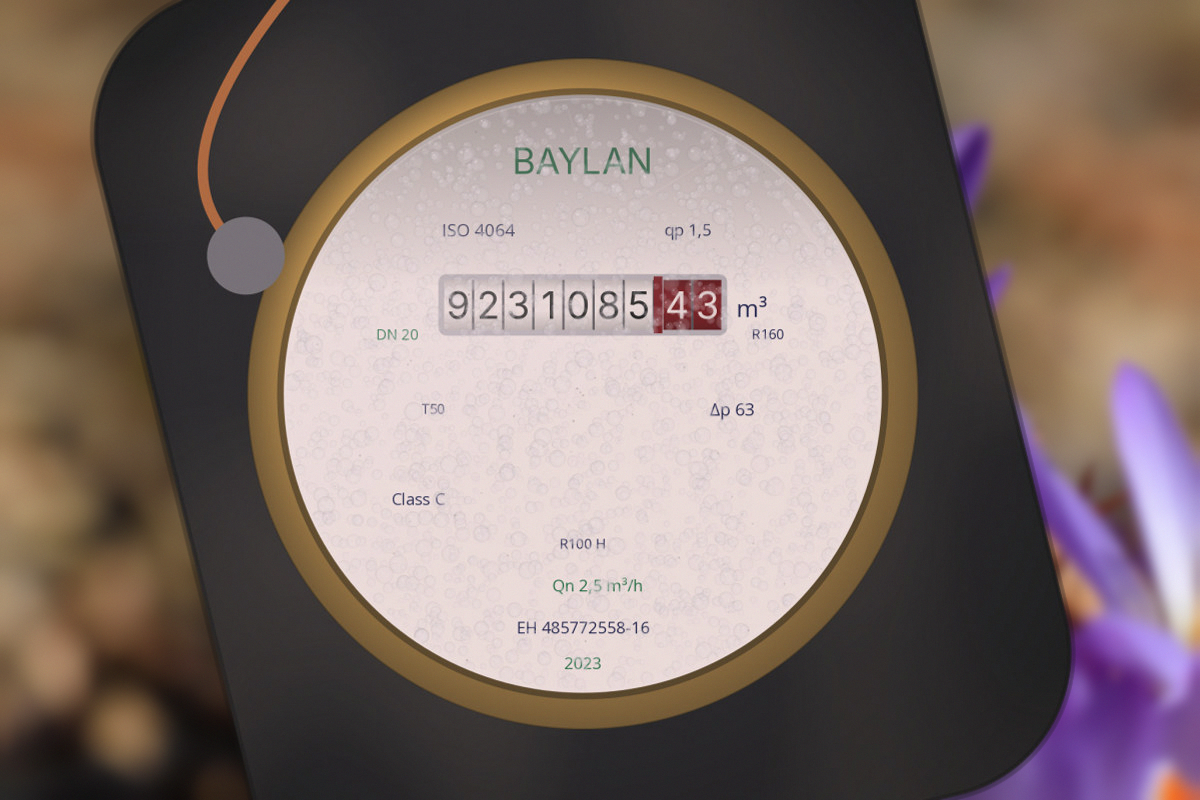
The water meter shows {"value": 9231085.43, "unit": "m³"}
